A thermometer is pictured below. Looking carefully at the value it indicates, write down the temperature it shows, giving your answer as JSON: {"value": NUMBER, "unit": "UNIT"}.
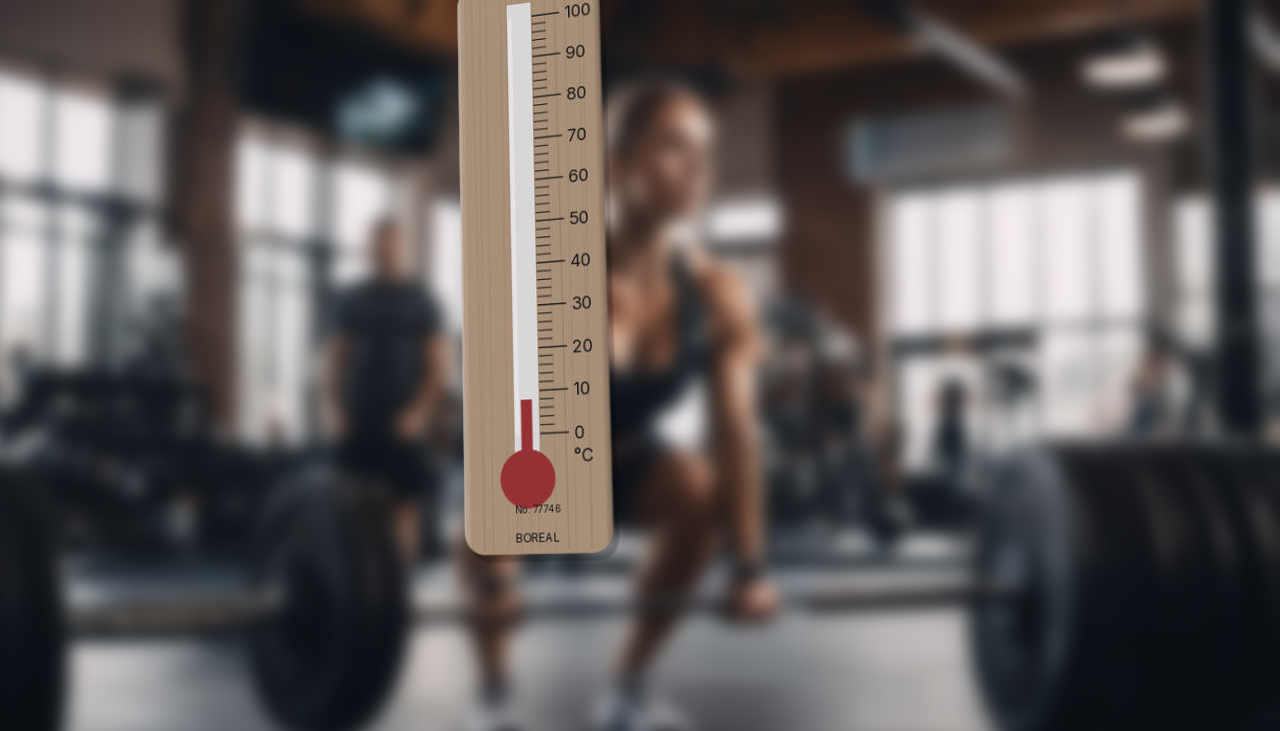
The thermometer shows {"value": 8, "unit": "°C"}
